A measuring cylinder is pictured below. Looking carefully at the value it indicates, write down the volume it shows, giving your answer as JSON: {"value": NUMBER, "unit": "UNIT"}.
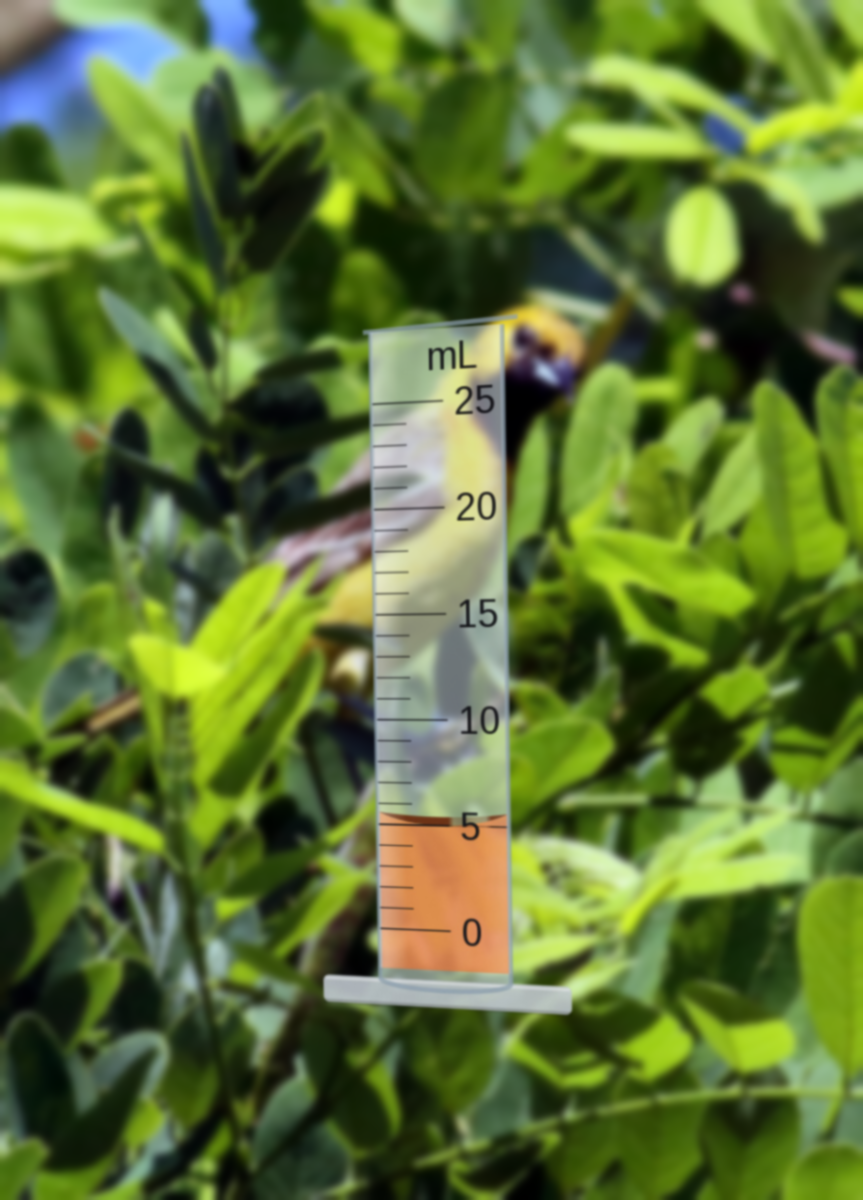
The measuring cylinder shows {"value": 5, "unit": "mL"}
